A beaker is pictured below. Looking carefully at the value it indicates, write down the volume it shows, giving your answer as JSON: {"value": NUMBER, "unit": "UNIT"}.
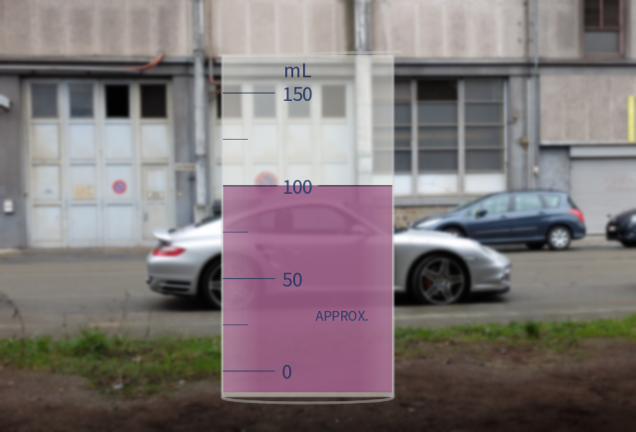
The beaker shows {"value": 100, "unit": "mL"}
